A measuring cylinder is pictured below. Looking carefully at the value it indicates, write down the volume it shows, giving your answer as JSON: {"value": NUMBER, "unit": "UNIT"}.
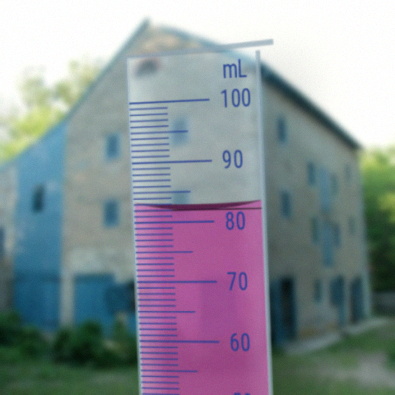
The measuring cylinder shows {"value": 82, "unit": "mL"}
